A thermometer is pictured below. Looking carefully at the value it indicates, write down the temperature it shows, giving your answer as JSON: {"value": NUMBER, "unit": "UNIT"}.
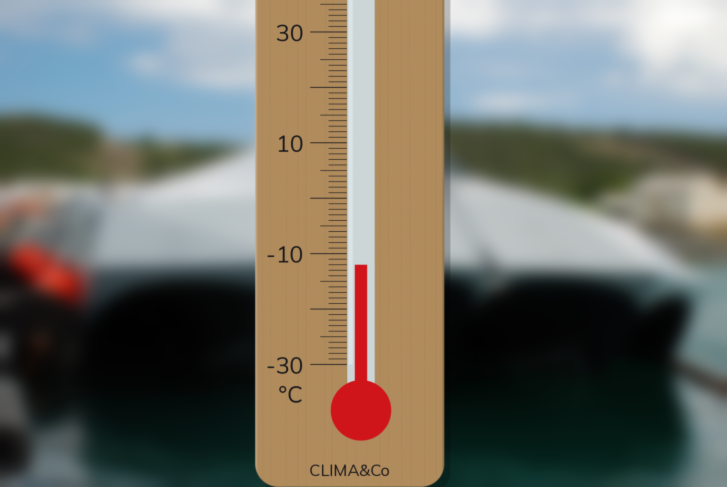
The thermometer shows {"value": -12, "unit": "°C"}
